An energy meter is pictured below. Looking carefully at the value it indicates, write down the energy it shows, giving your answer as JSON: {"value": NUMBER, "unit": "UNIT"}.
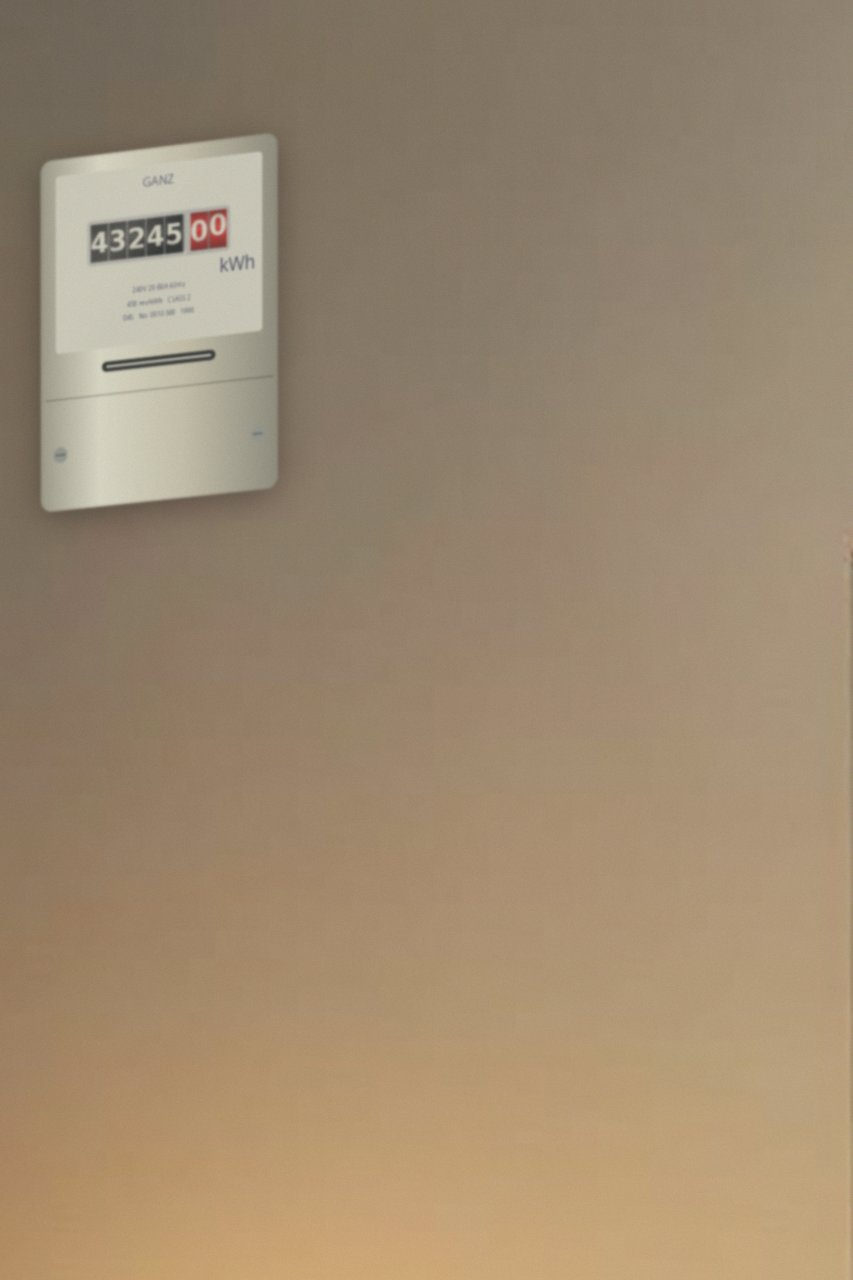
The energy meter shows {"value": 43245.00, "unit": "kWh"}
